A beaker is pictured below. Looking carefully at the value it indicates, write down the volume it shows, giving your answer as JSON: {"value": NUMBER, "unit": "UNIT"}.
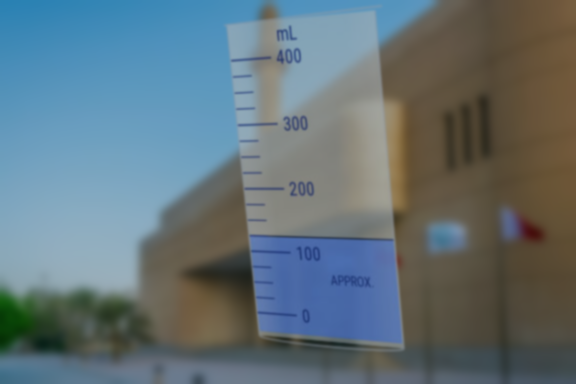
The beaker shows {"value": 125, "unit": "mL"}
